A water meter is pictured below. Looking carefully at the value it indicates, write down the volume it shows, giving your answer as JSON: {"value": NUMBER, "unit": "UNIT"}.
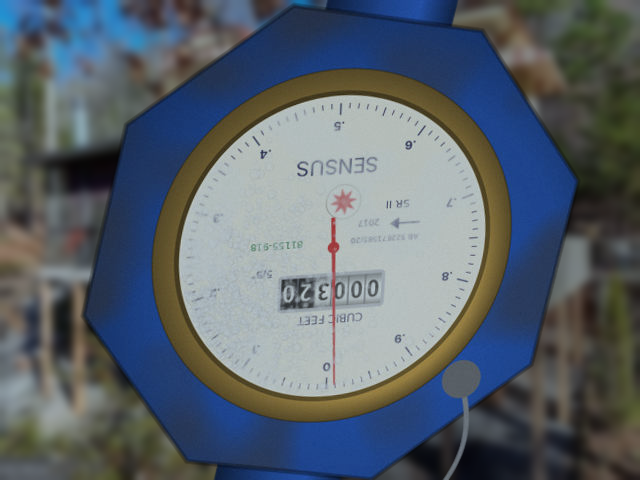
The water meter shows {"value": 319.99, "unit": "ft³"}
